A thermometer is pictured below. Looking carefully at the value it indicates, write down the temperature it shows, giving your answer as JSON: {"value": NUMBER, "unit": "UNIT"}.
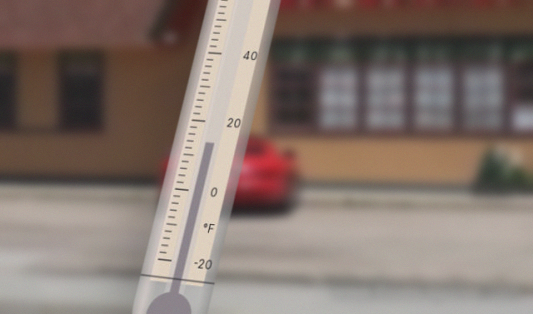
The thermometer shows {"value": 14, "unit": "°F"}
